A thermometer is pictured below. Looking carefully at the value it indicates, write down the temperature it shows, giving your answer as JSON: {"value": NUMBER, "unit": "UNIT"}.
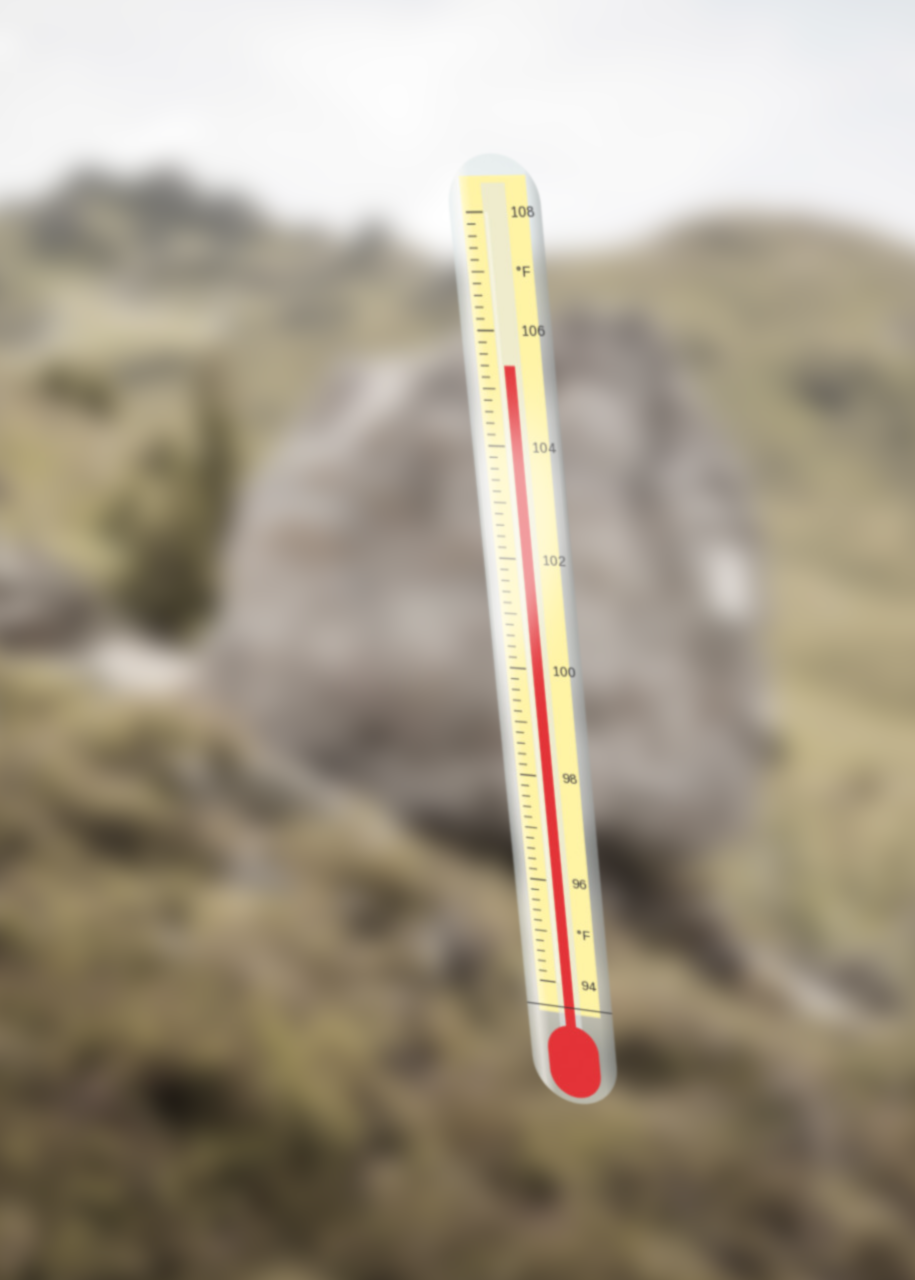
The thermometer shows {"value": 105.4, "unit": "°F"}
